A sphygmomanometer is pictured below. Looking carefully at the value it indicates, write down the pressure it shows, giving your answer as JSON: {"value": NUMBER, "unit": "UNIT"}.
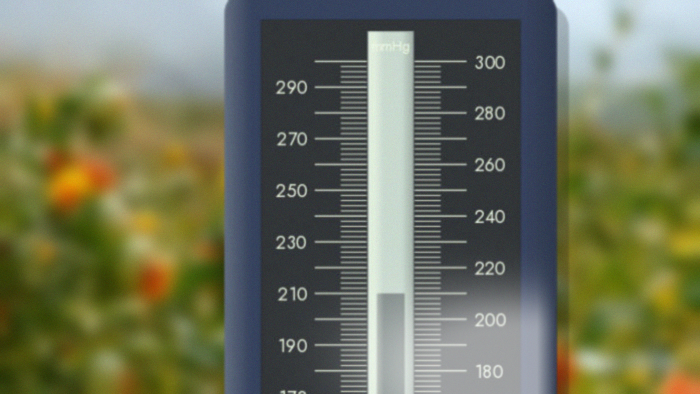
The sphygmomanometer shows {"value": 210, "unit": "mmHg"}
